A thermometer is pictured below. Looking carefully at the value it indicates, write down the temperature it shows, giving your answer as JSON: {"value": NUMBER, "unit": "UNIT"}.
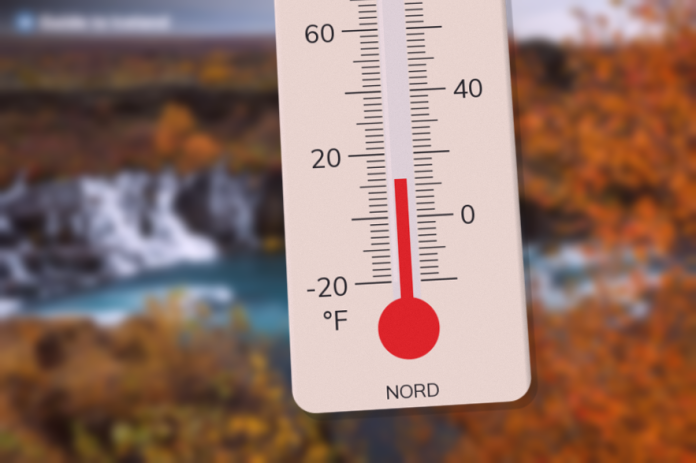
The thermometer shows {"value": 12, "unit": "°F"}
